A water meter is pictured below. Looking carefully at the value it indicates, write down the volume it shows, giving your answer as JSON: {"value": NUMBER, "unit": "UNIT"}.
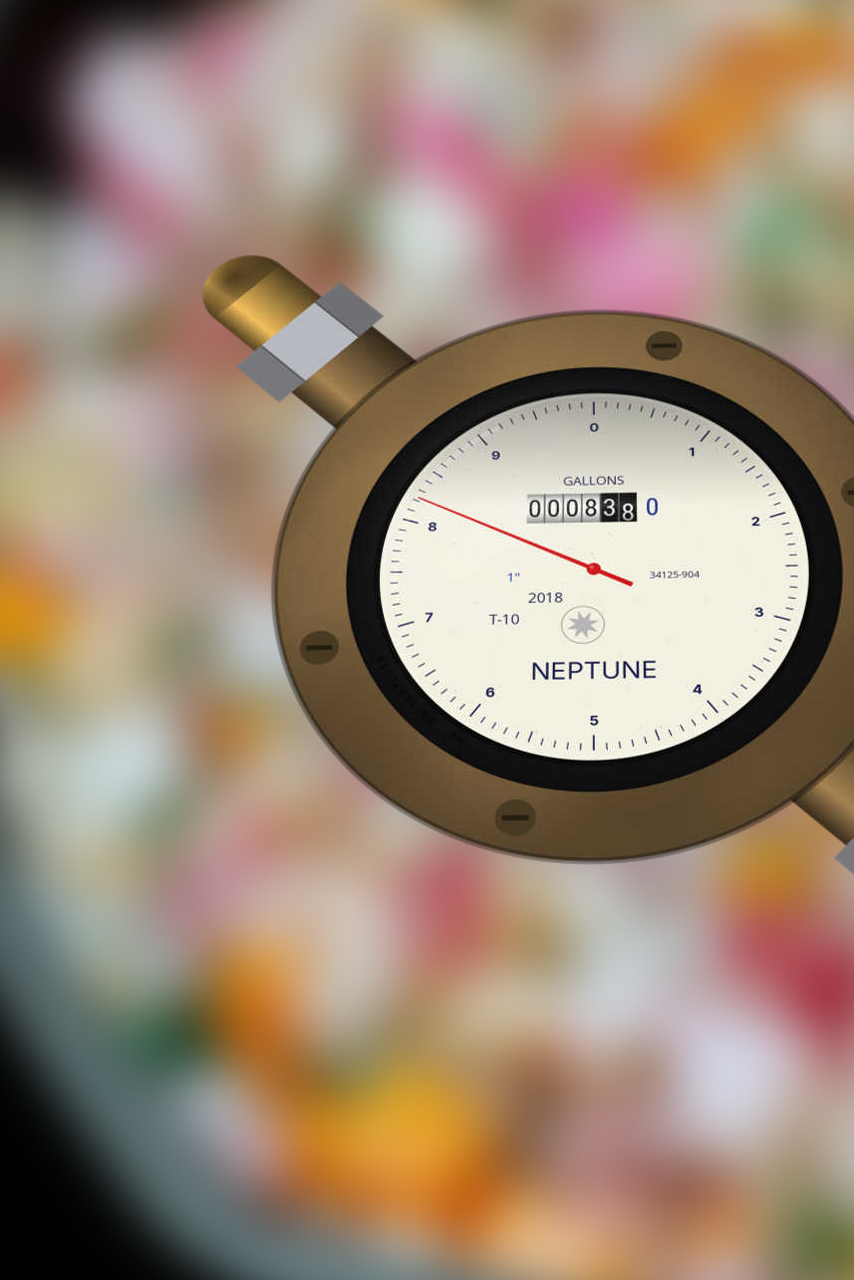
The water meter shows {"value": 8378.2, "unit": "gal"}
